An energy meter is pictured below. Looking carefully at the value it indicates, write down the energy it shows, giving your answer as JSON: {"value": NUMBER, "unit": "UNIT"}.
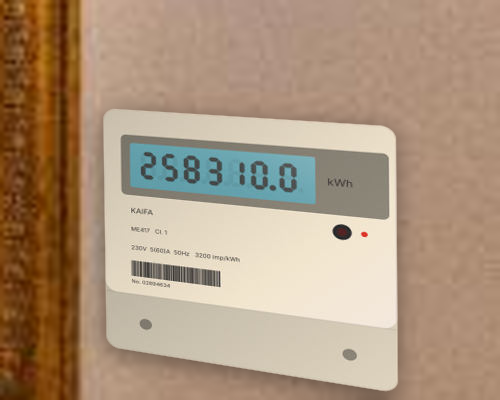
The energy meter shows {"value": 258310.0, "unit": "kWh"}
